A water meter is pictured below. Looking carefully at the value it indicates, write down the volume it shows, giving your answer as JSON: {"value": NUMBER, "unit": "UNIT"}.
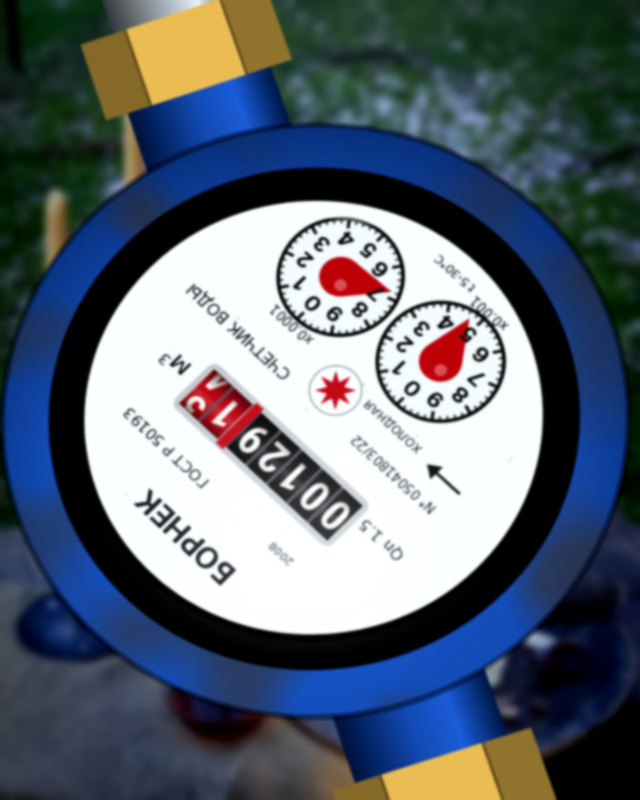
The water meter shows {"value": 129.1346, "unit": "m³"}
